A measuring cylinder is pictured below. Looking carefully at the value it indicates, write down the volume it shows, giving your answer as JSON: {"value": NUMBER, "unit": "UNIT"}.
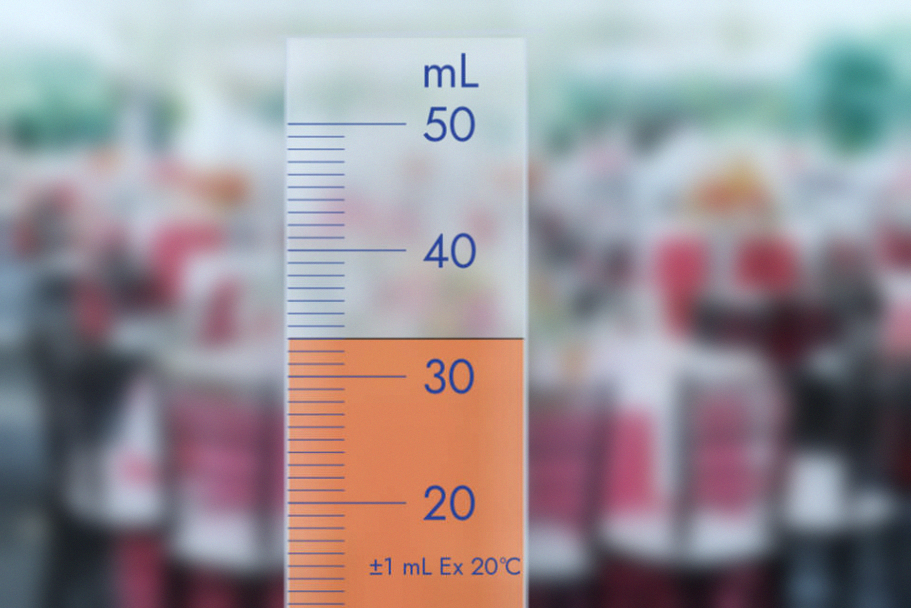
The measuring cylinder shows {"value": 33, "unit": "mL"}
